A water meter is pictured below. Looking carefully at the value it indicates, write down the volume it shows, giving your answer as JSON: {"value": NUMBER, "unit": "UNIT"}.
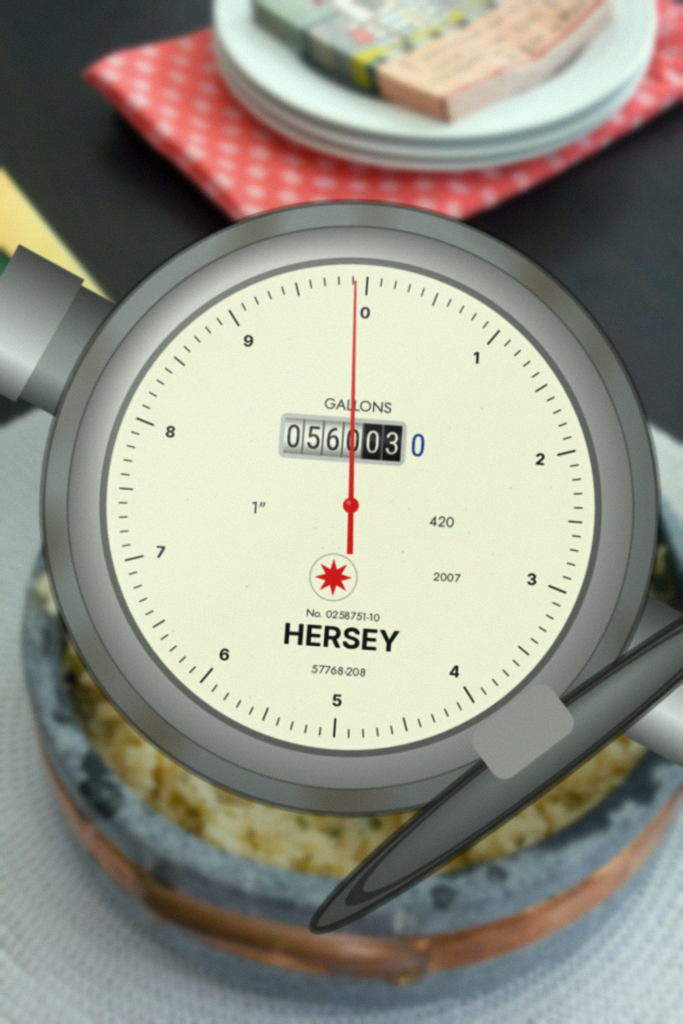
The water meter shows {"value": 560029.9, "unit": "gal"}
